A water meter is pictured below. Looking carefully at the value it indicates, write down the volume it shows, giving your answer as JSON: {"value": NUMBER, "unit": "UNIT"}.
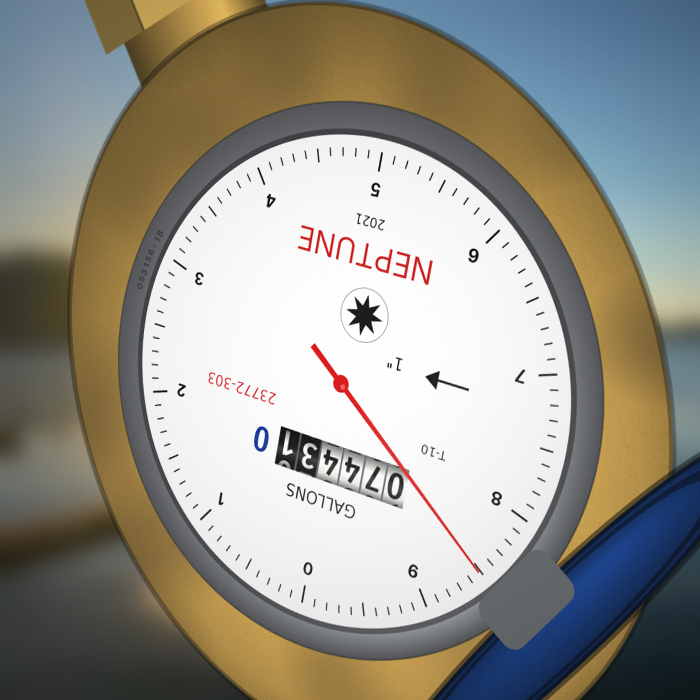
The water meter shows {"value": 744308.5, "unit": "gal"}
